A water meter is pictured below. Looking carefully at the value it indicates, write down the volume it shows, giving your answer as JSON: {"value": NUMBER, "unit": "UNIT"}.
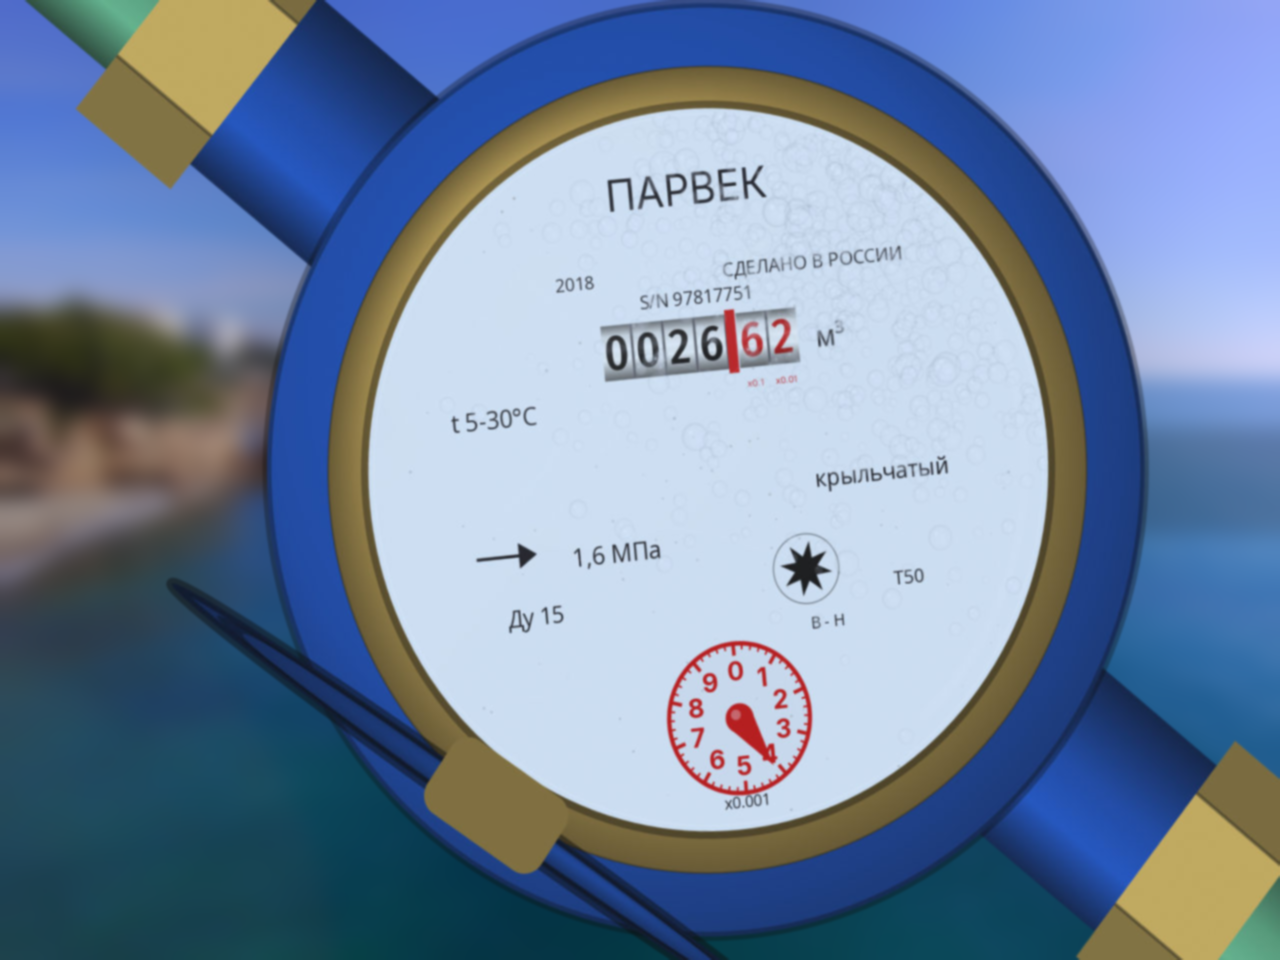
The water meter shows {"value": 26.624, "unit": "m³"}
